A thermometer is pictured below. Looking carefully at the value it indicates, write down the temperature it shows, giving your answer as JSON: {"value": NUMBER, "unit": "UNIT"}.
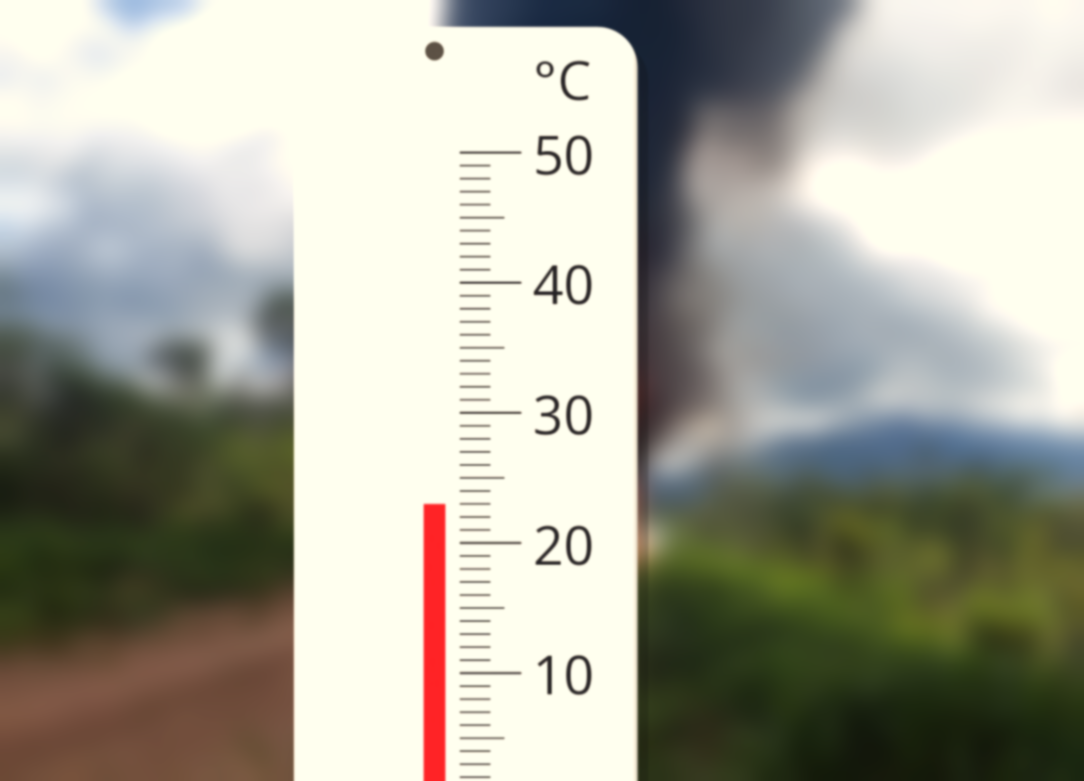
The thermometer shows {"value": 23, "unit": "°C"}
